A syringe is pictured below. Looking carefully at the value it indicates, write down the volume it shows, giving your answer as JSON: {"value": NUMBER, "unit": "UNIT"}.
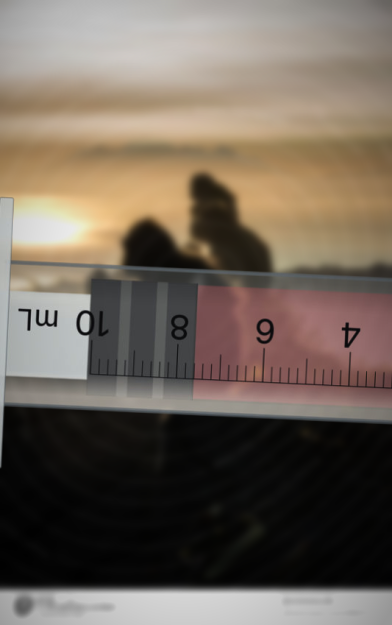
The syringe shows {"value": 7.6, "unit": "mL"}
